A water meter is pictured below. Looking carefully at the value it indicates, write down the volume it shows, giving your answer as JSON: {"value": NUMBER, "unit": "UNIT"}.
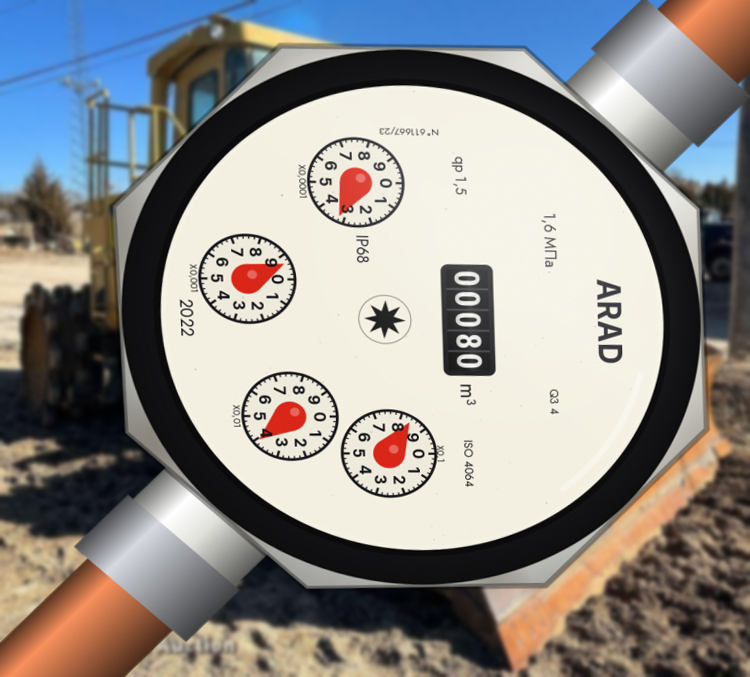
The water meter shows {"value": 80.8393, "unit": "m³"}
